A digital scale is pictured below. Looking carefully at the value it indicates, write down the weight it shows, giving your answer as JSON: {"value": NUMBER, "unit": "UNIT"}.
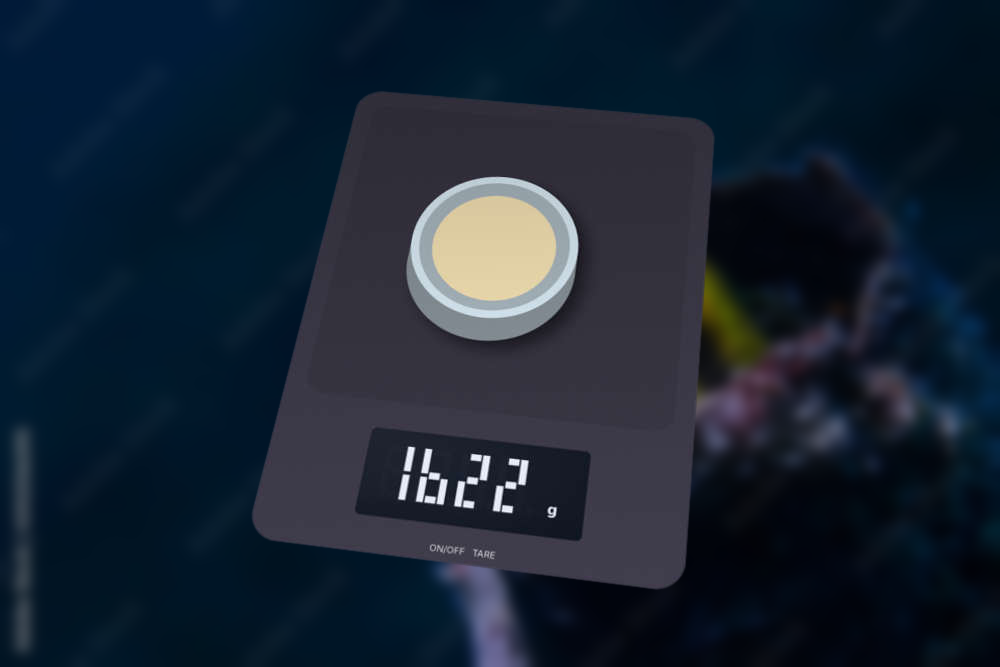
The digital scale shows {"value": 1622, "unit": "g"}
